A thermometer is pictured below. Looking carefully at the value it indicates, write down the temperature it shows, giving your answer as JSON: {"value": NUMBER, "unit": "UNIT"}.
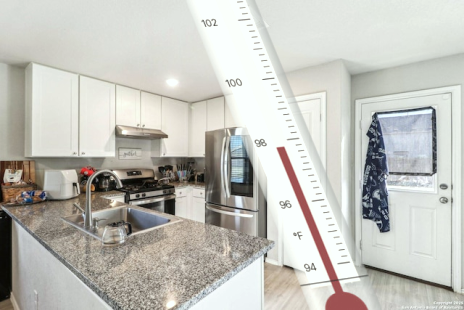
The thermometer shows {"value": 97.8, "unit": "°F"}
